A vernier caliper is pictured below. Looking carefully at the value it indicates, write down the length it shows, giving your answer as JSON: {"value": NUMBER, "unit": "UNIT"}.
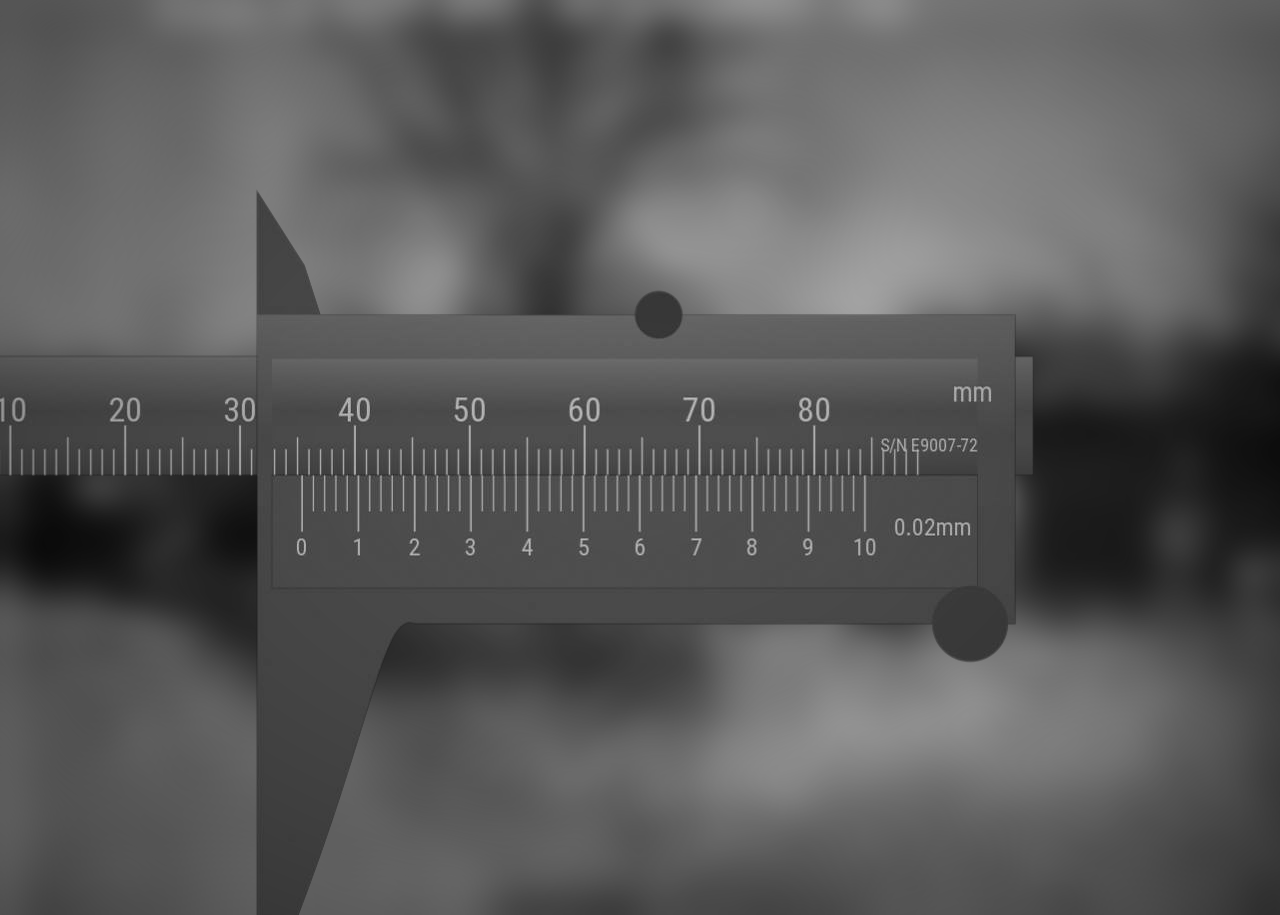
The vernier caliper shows {"value": 35.4, "unit": "mm"}
